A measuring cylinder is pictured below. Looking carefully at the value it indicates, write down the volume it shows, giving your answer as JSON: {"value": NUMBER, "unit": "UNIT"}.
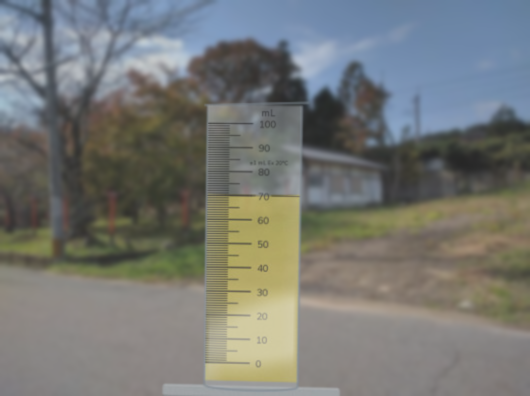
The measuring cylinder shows {"value": 70, "unit": "mL"}
